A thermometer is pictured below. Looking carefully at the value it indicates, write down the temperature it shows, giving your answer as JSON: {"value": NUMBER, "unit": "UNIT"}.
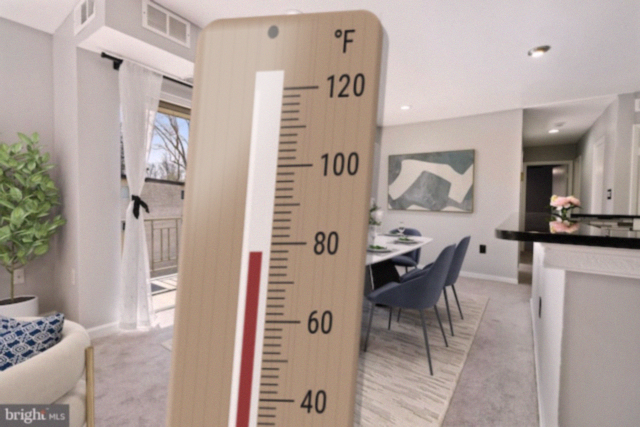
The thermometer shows {"value": 78, "unit": "°F"}
